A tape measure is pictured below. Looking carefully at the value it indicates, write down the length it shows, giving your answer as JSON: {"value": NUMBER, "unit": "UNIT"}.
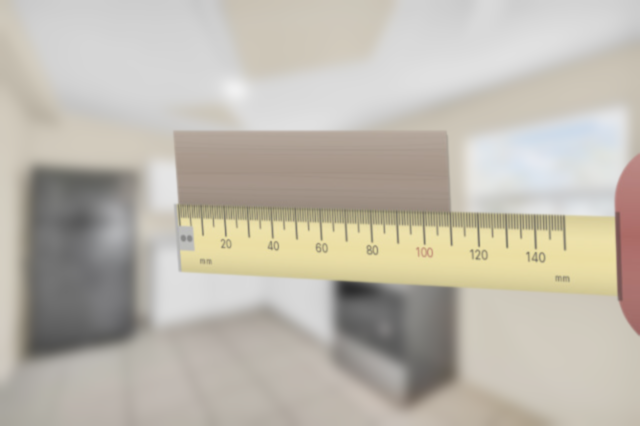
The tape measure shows {"value": 110, "unit": "mm"}
